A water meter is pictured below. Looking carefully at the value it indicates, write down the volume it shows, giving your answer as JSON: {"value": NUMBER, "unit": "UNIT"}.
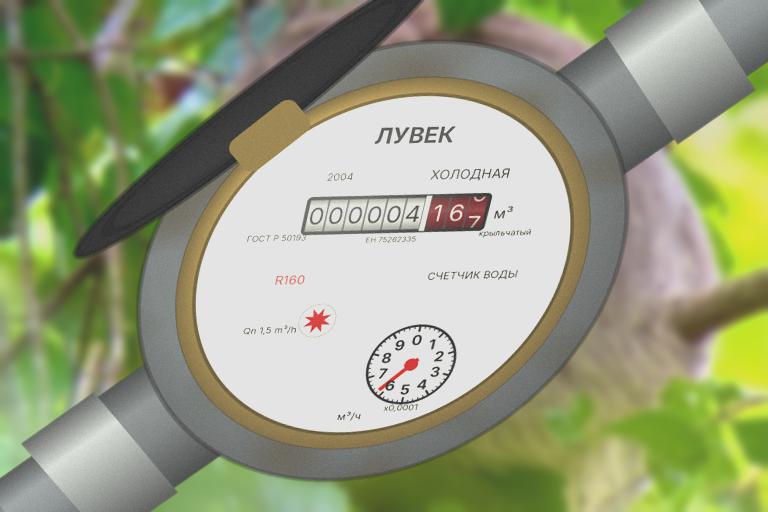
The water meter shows {"value": 4.1666, "unit": "m³"}
